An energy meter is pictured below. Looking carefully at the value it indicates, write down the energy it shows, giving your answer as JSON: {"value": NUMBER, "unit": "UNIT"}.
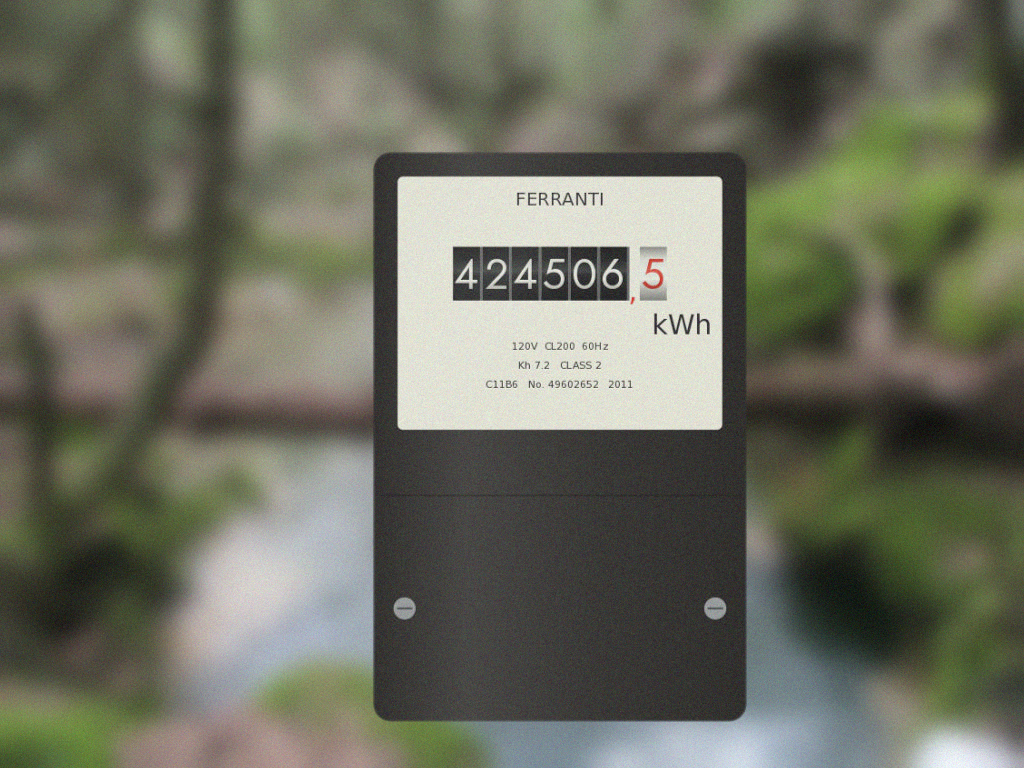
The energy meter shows {"value": 424506.5, "unit": "kWh"}
